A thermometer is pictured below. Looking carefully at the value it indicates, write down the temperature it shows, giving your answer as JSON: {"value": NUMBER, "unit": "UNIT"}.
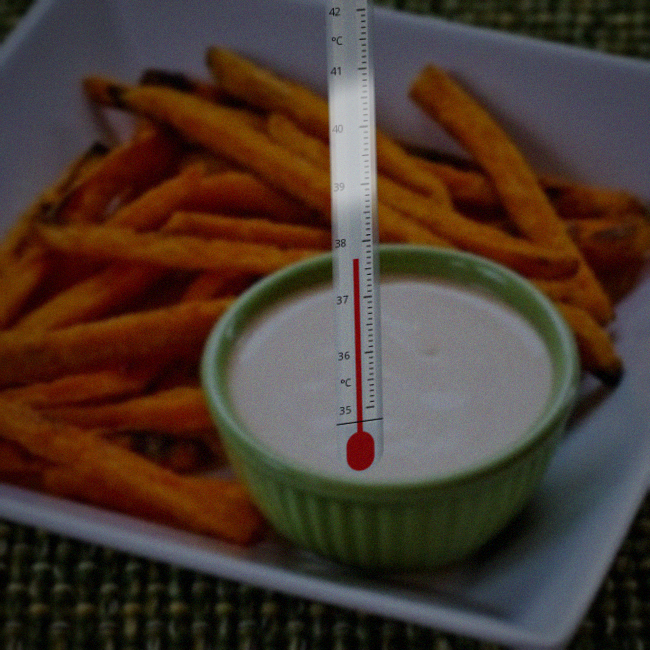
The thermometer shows {"value": 37.7, "unit": "°C"}
